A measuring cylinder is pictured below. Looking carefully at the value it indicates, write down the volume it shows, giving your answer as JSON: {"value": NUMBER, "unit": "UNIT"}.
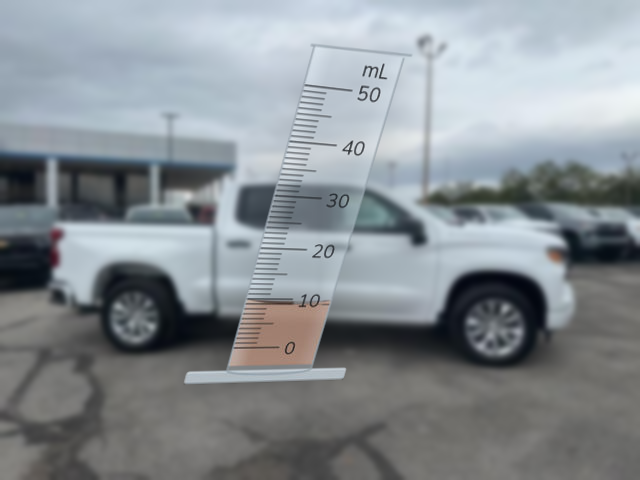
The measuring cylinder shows {"value": 9, "unit": "mL"}
